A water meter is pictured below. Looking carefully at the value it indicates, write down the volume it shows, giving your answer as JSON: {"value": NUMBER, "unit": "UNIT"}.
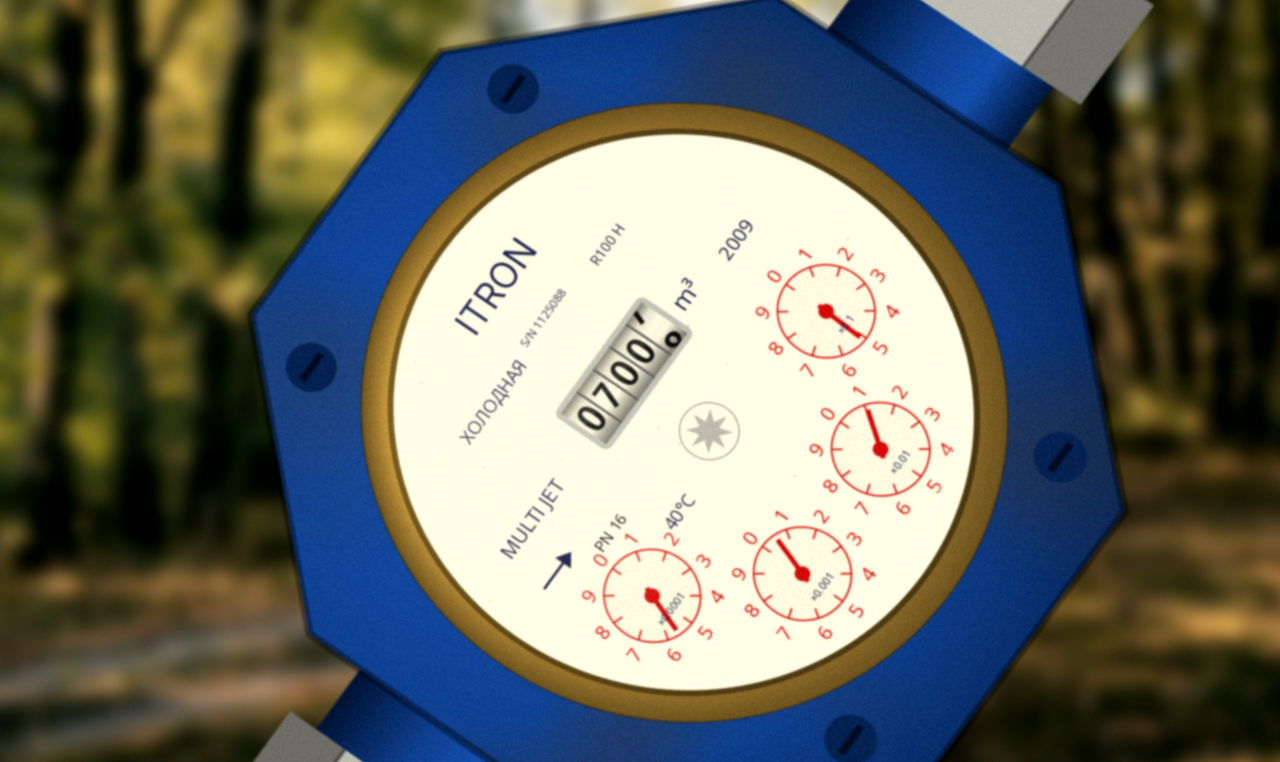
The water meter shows {"value": 7007.5105, "unit": "m³"}
